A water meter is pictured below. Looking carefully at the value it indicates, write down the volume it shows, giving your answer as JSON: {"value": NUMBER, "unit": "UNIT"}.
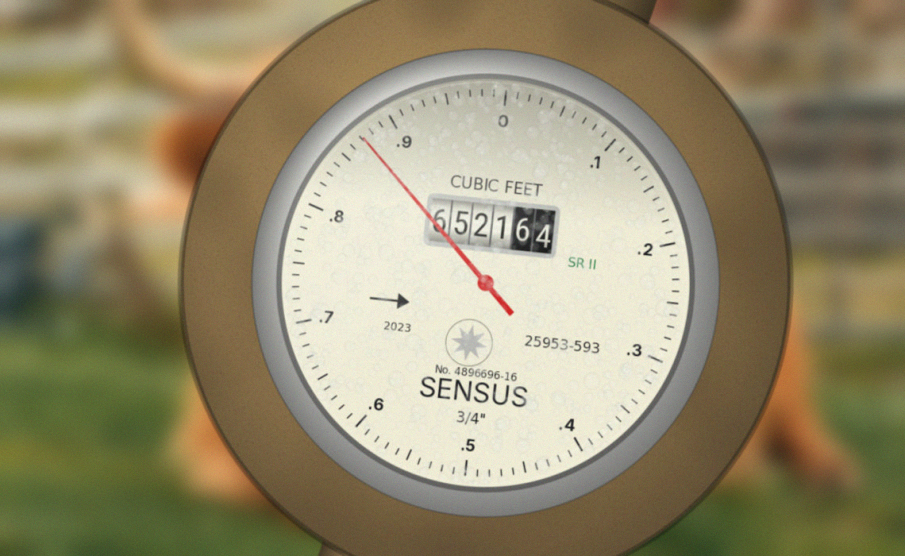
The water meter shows {"value": 652163.87, "unit": "ft³"}
